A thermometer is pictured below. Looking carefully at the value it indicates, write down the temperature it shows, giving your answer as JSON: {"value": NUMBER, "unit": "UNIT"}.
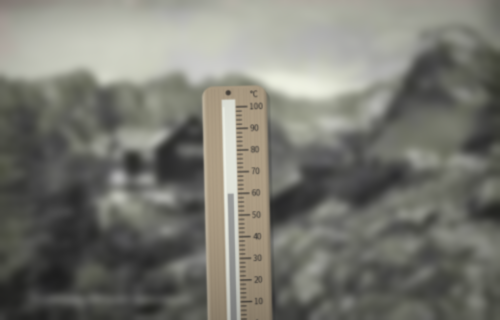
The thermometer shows {"value": 60, "unit": "°C"}
